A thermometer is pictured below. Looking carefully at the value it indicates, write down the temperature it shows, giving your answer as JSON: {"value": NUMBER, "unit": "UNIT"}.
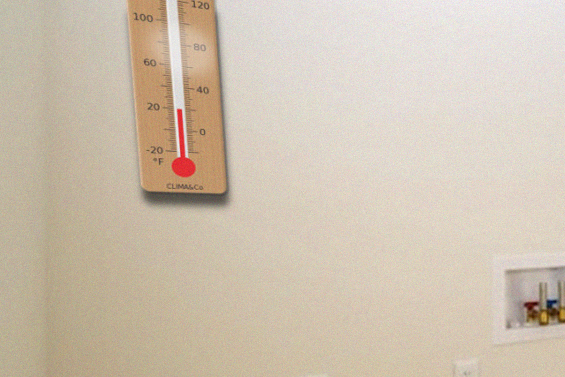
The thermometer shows {"value": 20, "unit": "°F"}
